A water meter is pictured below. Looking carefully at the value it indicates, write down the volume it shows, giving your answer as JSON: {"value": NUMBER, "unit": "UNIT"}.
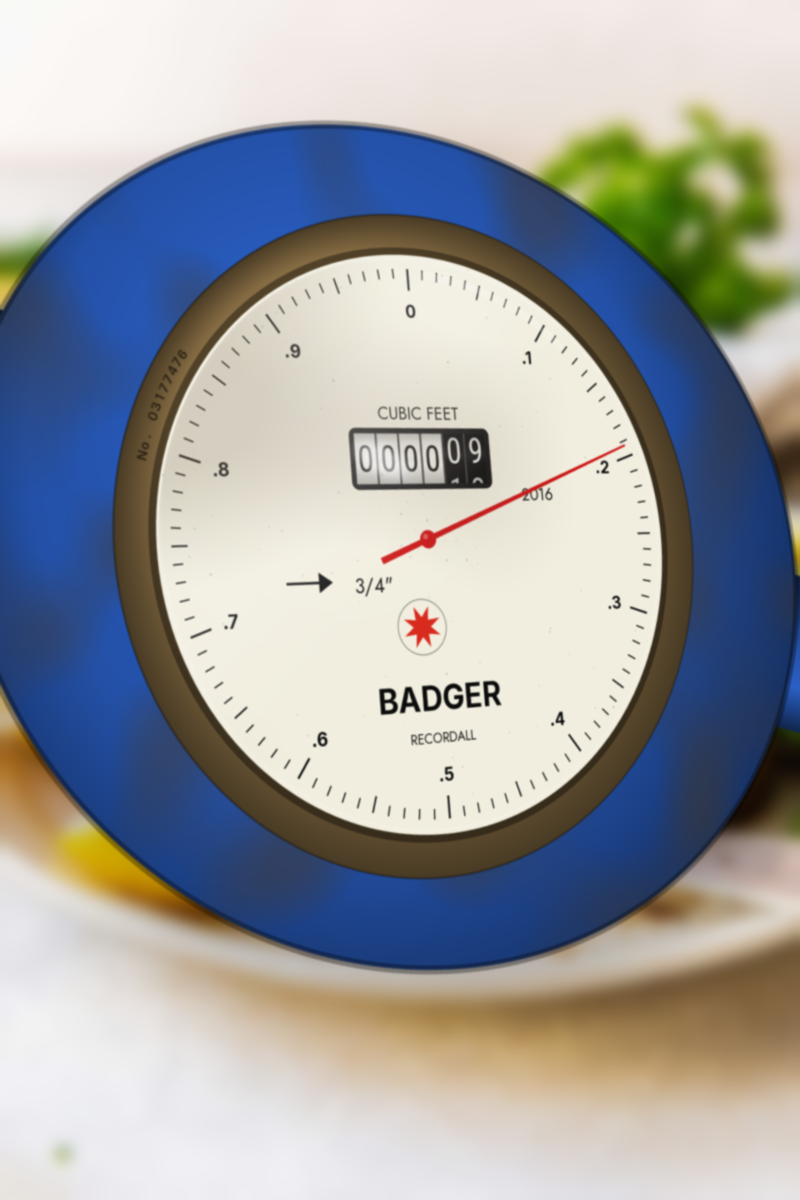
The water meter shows {"value": 9.19, "unit": "ft³"}
